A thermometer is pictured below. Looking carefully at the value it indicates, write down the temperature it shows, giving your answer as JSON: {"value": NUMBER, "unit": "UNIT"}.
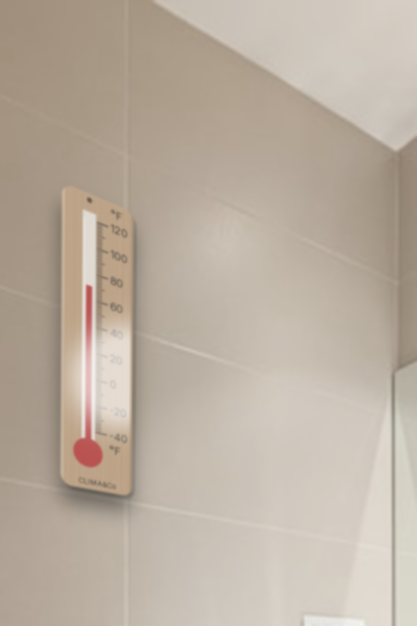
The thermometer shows {"value": 70, "unit": "°F"}
